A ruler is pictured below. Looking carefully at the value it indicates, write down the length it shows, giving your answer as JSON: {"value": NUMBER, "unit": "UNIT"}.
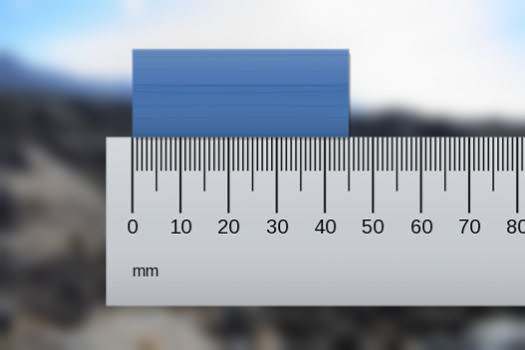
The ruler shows {"value": 45, "unit": "mm"}
